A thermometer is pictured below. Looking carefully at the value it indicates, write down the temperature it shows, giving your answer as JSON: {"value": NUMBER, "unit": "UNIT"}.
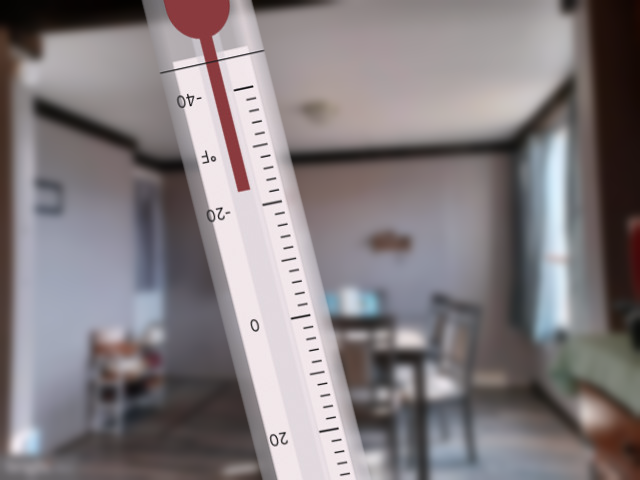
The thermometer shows {"value": -23, "unit": "°F"}
